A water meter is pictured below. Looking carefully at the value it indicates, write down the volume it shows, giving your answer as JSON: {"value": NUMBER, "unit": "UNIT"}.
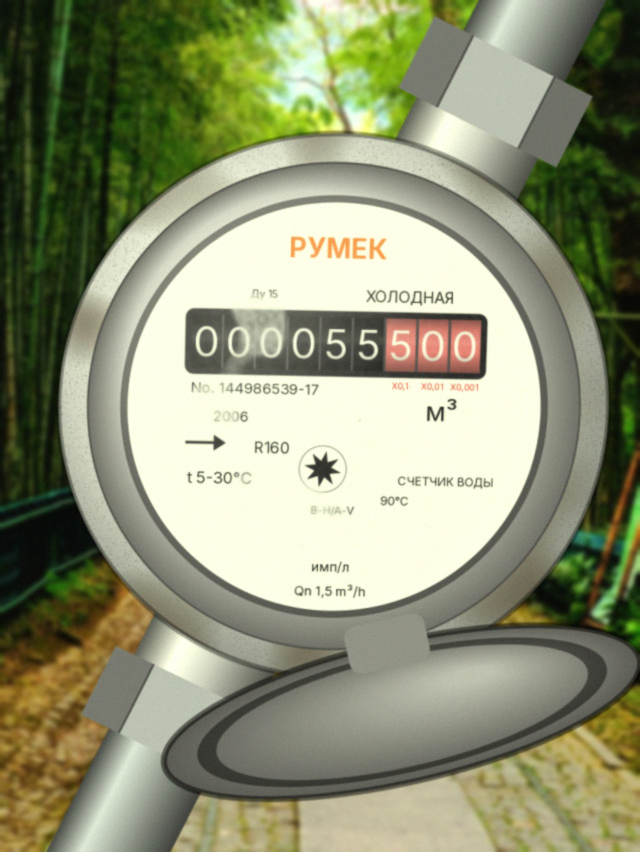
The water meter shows {"value": 55.500, "unit": "m³"}
